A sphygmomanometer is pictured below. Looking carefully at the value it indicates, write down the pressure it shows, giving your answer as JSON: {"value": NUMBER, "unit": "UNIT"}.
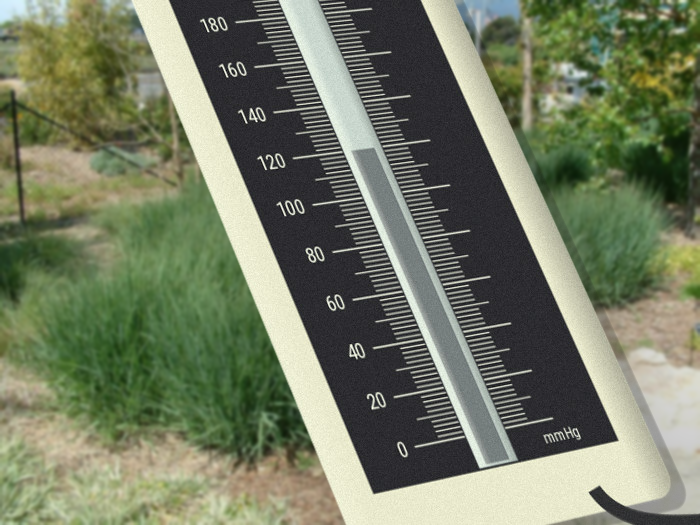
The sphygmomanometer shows {"value": 120, "unit": "mmHg"}
